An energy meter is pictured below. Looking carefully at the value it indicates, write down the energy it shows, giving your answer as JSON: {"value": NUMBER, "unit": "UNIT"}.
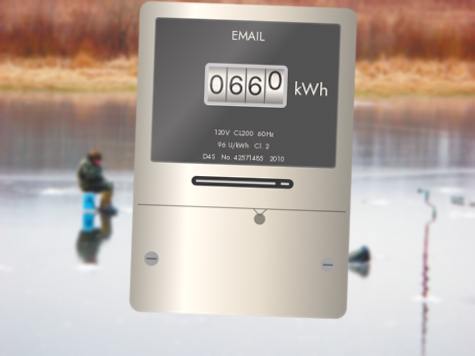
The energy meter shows {"value": 660, "unit": "kWh"}
